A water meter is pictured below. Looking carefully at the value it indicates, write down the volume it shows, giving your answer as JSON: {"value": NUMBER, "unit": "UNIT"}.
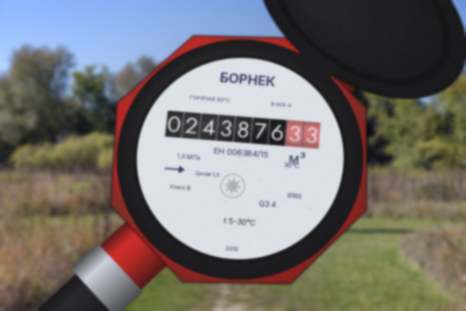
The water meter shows {"value": 243876.33, "unit": "m³"}
